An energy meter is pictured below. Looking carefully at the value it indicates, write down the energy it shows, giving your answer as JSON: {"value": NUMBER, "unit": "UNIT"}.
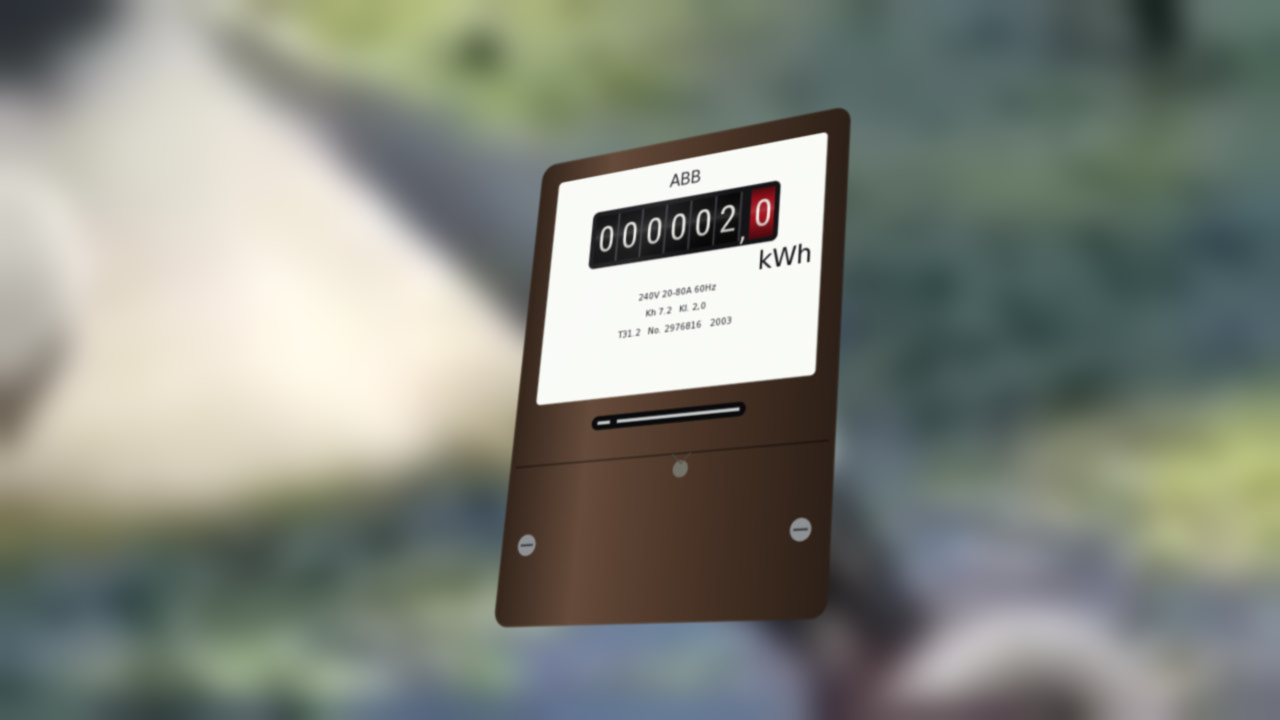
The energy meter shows {"value": 2.0, "unit": "kWh"}
